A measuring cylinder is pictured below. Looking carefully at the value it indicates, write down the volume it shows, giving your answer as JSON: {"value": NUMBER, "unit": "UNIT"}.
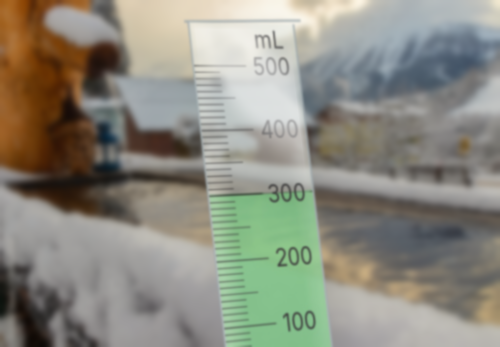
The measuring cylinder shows {"value": 300, "unit": "mL"}
